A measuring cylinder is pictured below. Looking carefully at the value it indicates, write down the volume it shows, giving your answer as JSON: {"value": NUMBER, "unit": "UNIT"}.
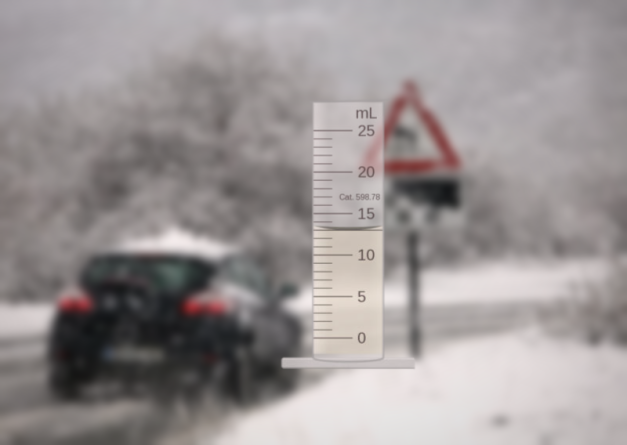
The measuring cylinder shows {"value": 13, "unit": "mL"}
